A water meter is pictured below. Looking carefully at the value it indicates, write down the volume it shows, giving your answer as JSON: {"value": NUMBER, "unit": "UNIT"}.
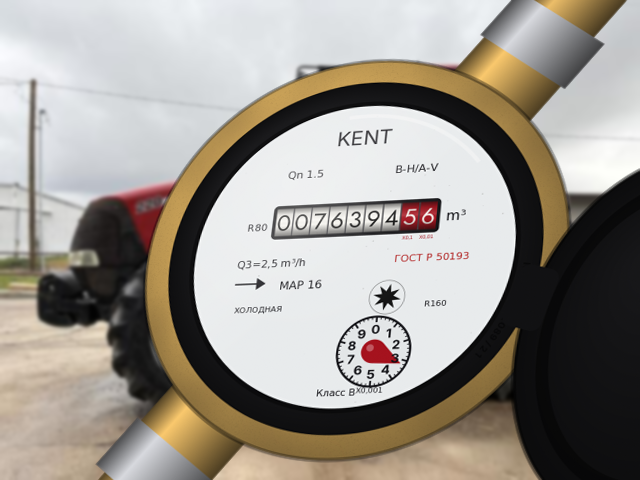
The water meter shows {"value": 76394.563, "unit": "m³"}
